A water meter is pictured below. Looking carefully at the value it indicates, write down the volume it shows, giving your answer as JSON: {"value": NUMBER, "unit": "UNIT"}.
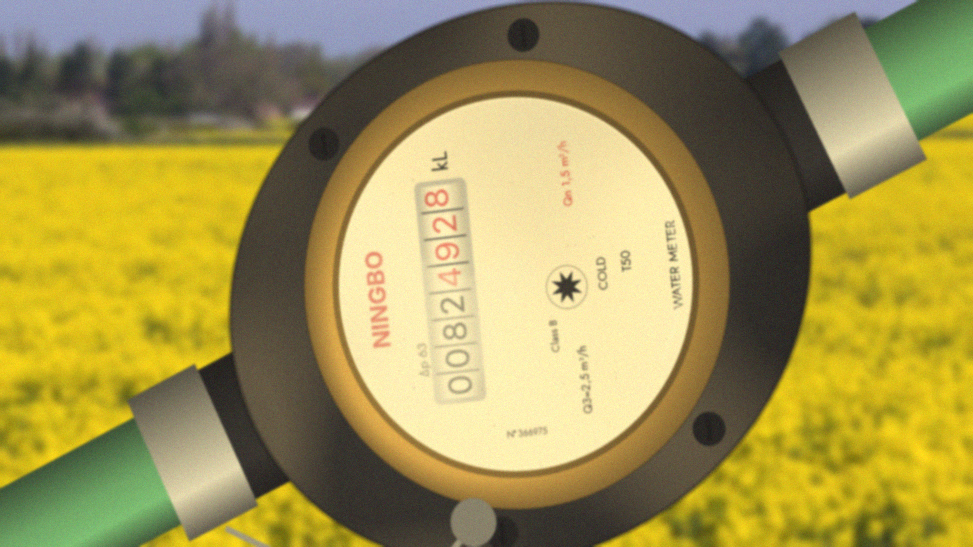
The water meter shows {"value": 82.4928, "unit": "kL"}
